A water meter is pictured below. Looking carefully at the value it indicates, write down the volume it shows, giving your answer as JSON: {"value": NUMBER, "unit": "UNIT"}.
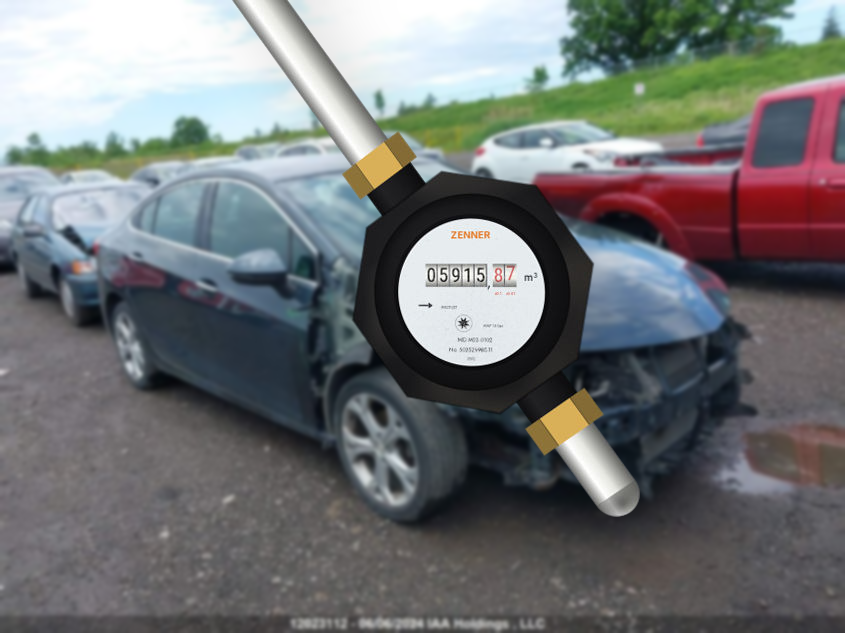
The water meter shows {"value": 5915.87, "unit": "m³"}
